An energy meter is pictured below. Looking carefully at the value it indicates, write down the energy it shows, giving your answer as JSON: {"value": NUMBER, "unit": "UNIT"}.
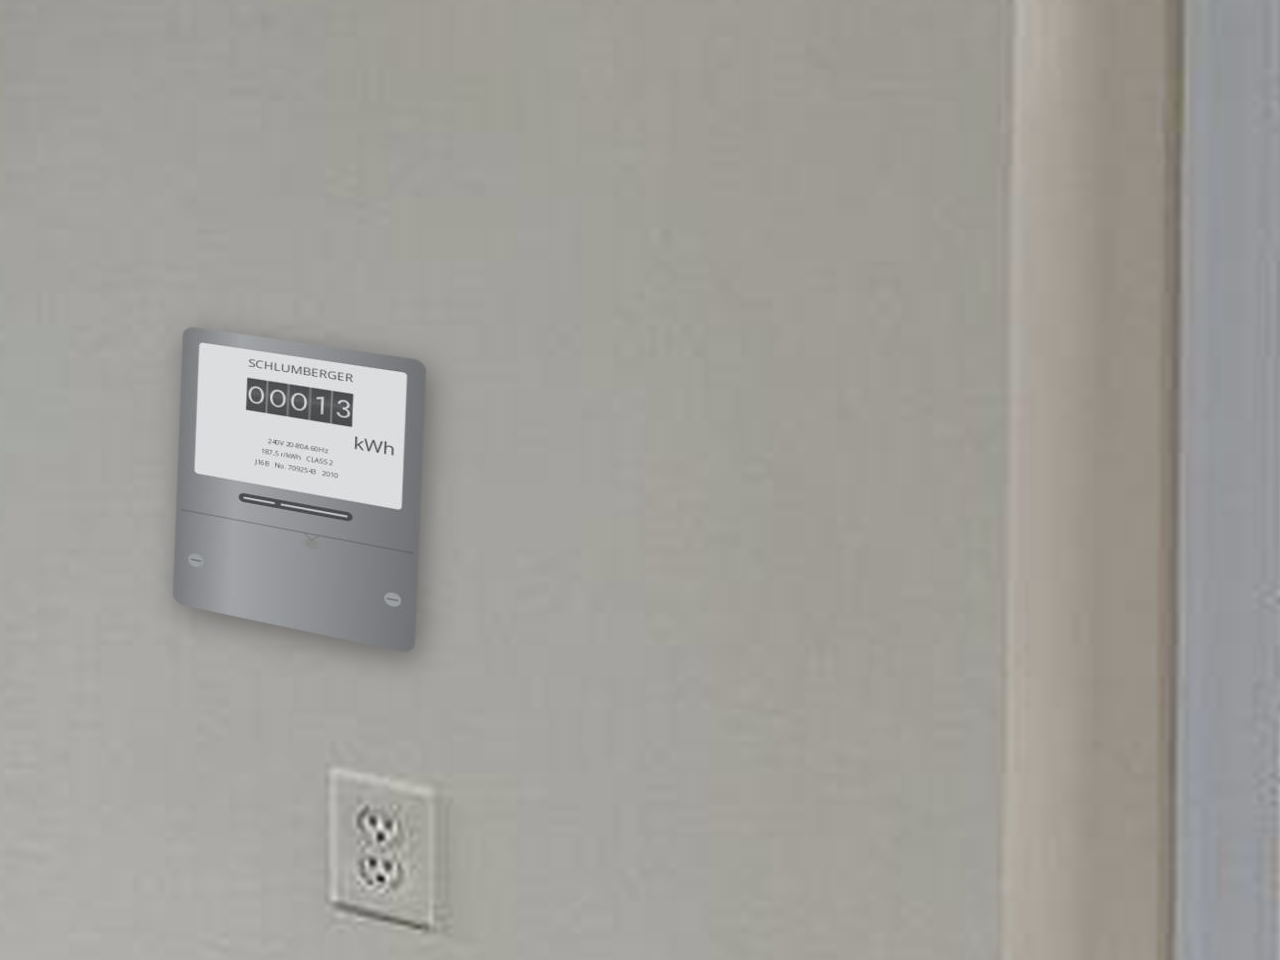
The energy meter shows {"value": 13, "unit": "kWh"}
